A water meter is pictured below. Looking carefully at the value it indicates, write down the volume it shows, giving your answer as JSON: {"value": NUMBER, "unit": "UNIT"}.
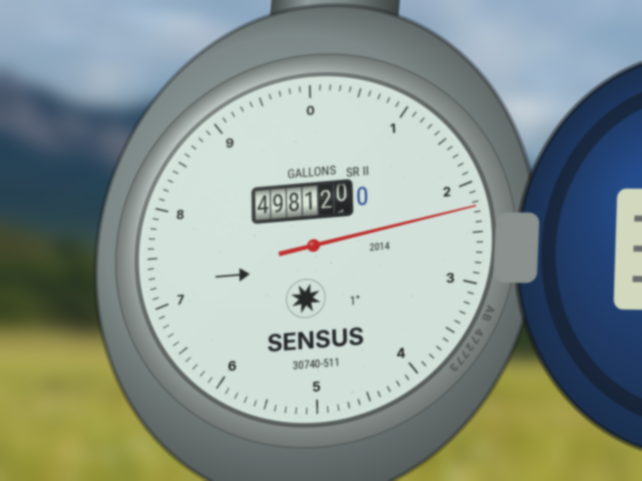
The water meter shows {"value": 4981202.2, "unit": "gal"}
